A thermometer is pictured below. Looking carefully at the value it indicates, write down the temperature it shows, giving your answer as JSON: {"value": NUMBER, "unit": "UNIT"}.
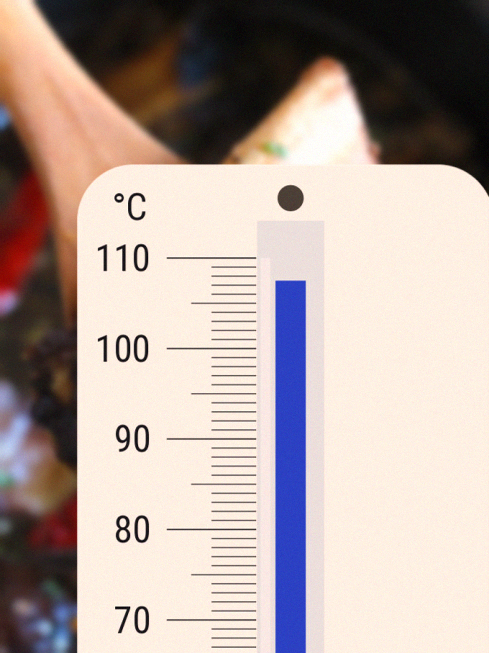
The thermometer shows {"value": 107.5, "unit": "°C"}
